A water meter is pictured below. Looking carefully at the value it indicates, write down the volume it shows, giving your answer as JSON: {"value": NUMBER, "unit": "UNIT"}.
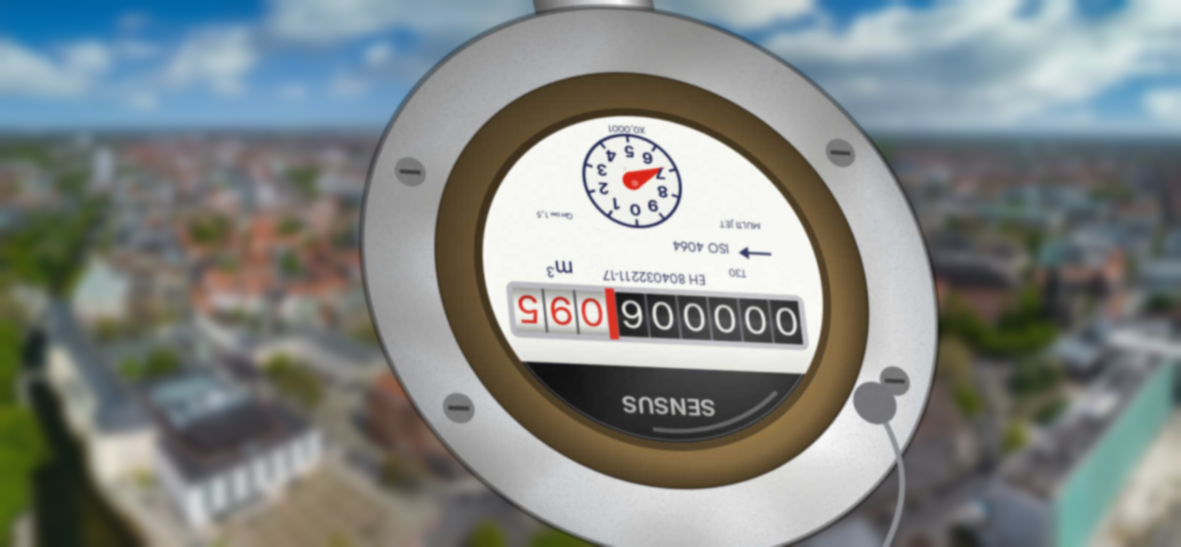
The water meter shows {"value": 6.0956, "unit": "m³"}
